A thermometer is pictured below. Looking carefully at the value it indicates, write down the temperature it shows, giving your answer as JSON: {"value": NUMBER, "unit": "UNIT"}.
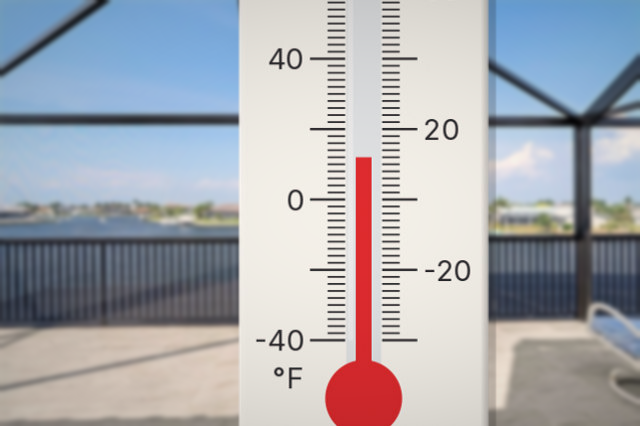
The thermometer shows {"value": 12, "unit": "°F"}
